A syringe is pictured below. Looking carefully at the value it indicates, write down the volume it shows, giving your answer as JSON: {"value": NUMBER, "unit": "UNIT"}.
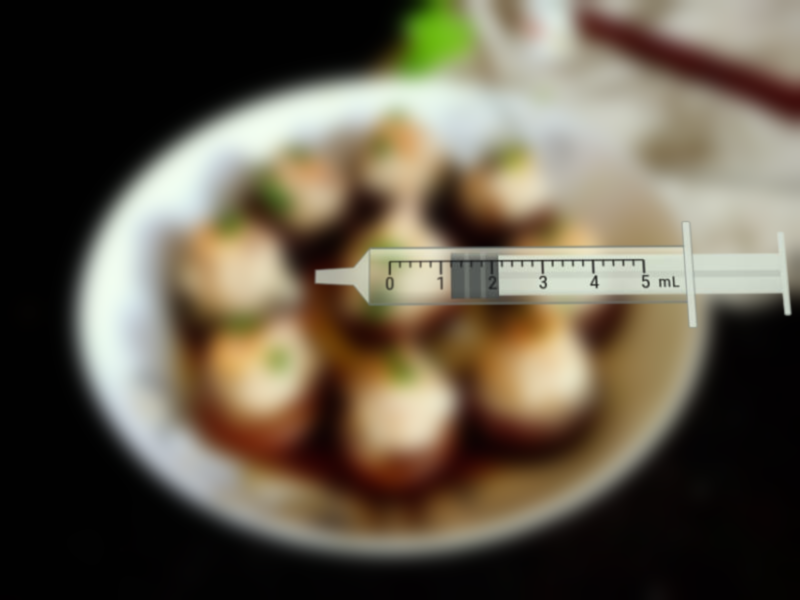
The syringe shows {"value": 1.2, "unit": "mL"}
